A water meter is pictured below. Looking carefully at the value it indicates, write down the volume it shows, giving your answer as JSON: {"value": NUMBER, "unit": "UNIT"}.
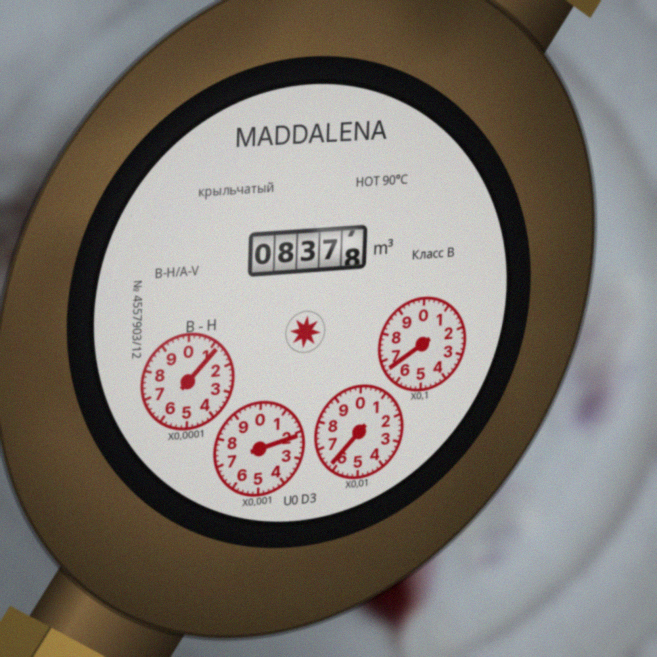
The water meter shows {"value": 8377.6621, "unit": "m³"}
